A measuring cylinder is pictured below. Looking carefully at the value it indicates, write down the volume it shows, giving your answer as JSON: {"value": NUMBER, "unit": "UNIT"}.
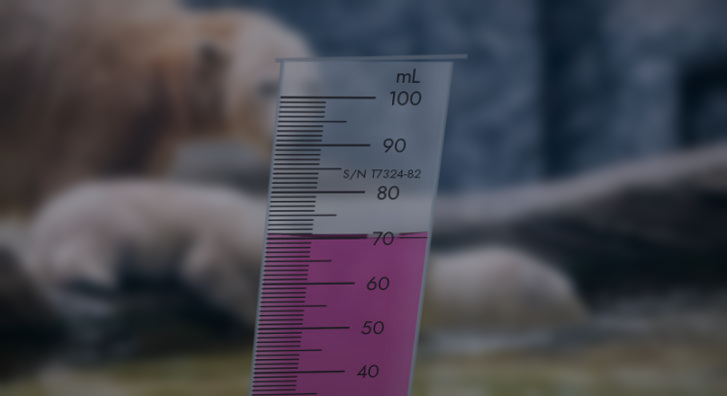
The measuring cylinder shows {"value": 70, "unit": "mL"}
